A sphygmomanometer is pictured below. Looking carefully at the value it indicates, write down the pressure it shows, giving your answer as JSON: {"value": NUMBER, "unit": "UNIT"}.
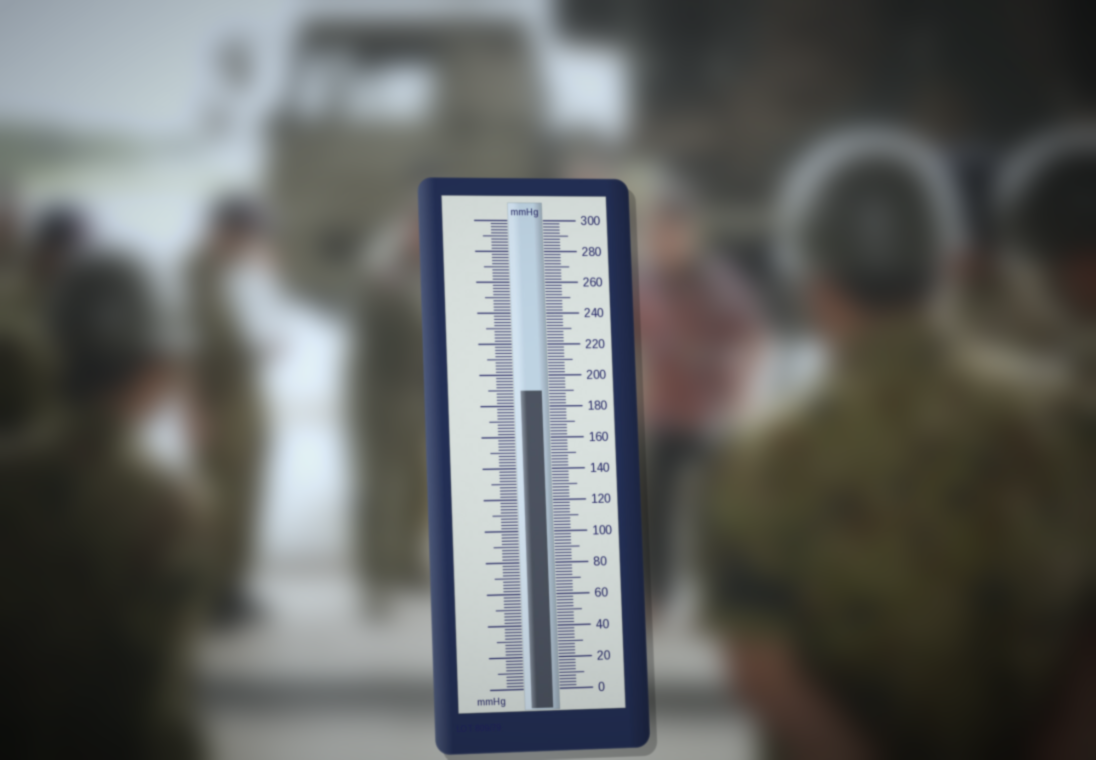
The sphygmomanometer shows {"value": 190, "unit": "mmHg"}
